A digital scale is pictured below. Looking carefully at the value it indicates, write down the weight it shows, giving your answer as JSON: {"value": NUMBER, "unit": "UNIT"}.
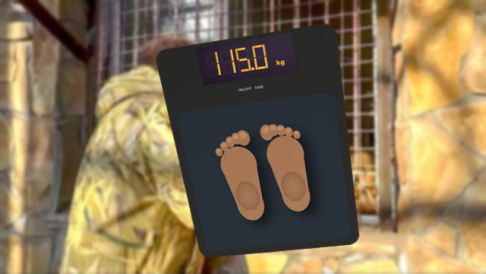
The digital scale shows {"value": 115.0, "unit": "kg"}
